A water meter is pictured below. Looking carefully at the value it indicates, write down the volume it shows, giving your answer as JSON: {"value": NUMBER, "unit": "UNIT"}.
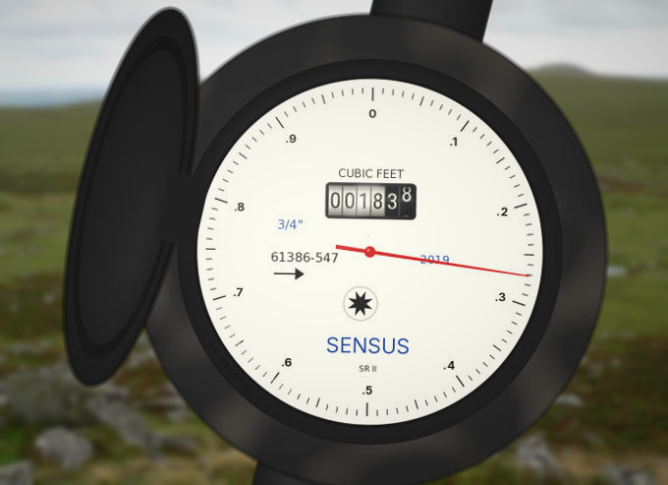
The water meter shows {"value": 1838.27, "unit": "ft³"}
